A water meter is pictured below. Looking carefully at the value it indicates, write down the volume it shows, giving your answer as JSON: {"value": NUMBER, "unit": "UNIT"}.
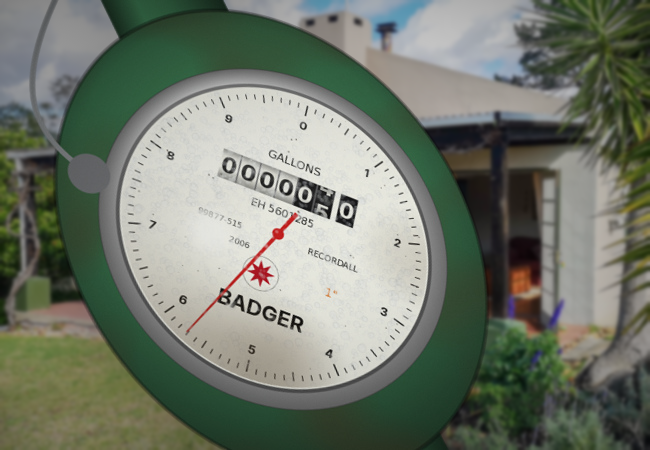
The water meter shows {"value": 45.7, "unit": "gal"}
